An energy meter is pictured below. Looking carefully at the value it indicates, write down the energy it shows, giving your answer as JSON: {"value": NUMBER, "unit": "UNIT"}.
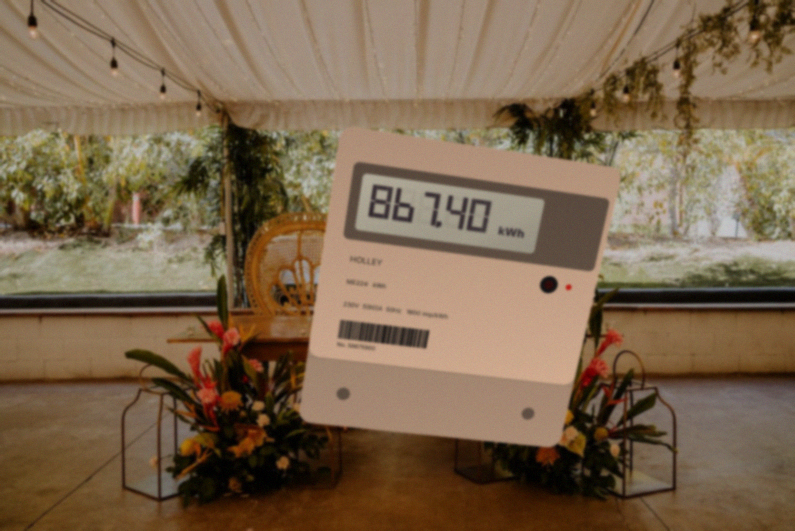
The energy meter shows {"value": 867.40, "unit": "kWh"}
